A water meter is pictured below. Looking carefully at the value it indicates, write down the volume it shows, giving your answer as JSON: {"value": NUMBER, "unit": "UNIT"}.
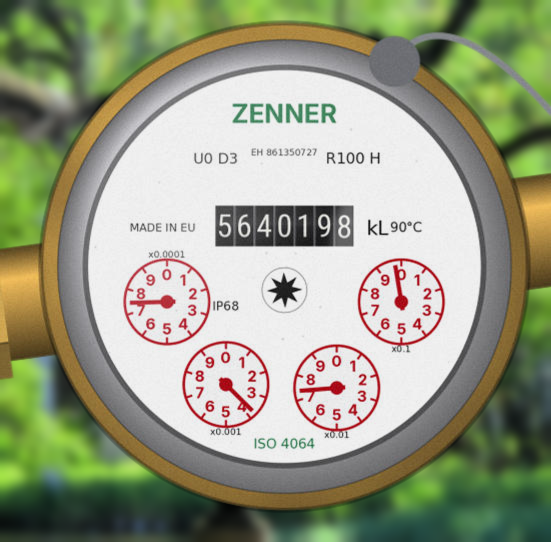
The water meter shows {"value": 5640197.9737, "unit": "kL"}
